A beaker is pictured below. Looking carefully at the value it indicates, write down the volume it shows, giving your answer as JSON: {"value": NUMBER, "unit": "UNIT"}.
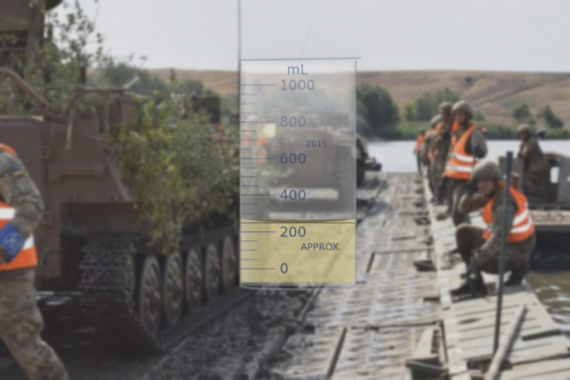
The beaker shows {"value": 250, "unit": "mL"}
